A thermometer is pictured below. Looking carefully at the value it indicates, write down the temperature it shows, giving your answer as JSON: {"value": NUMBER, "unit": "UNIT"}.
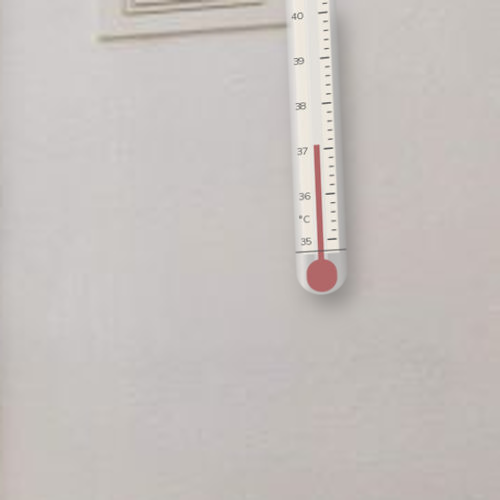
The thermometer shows {"value": 37.1, "unit": "°C"}
